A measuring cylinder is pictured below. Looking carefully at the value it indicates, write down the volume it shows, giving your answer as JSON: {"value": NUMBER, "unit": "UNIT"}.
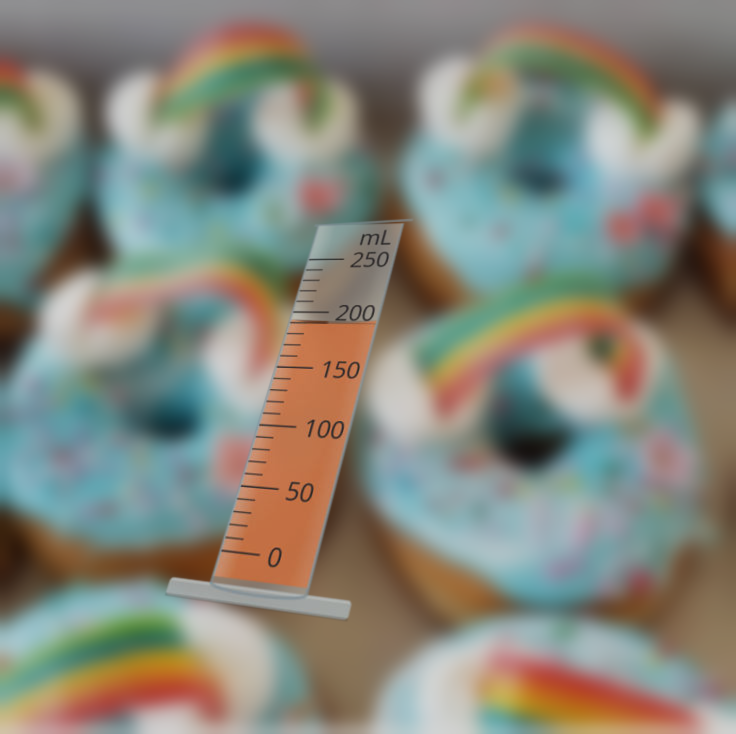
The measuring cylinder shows {"value": 190, "unit": "mL"}
